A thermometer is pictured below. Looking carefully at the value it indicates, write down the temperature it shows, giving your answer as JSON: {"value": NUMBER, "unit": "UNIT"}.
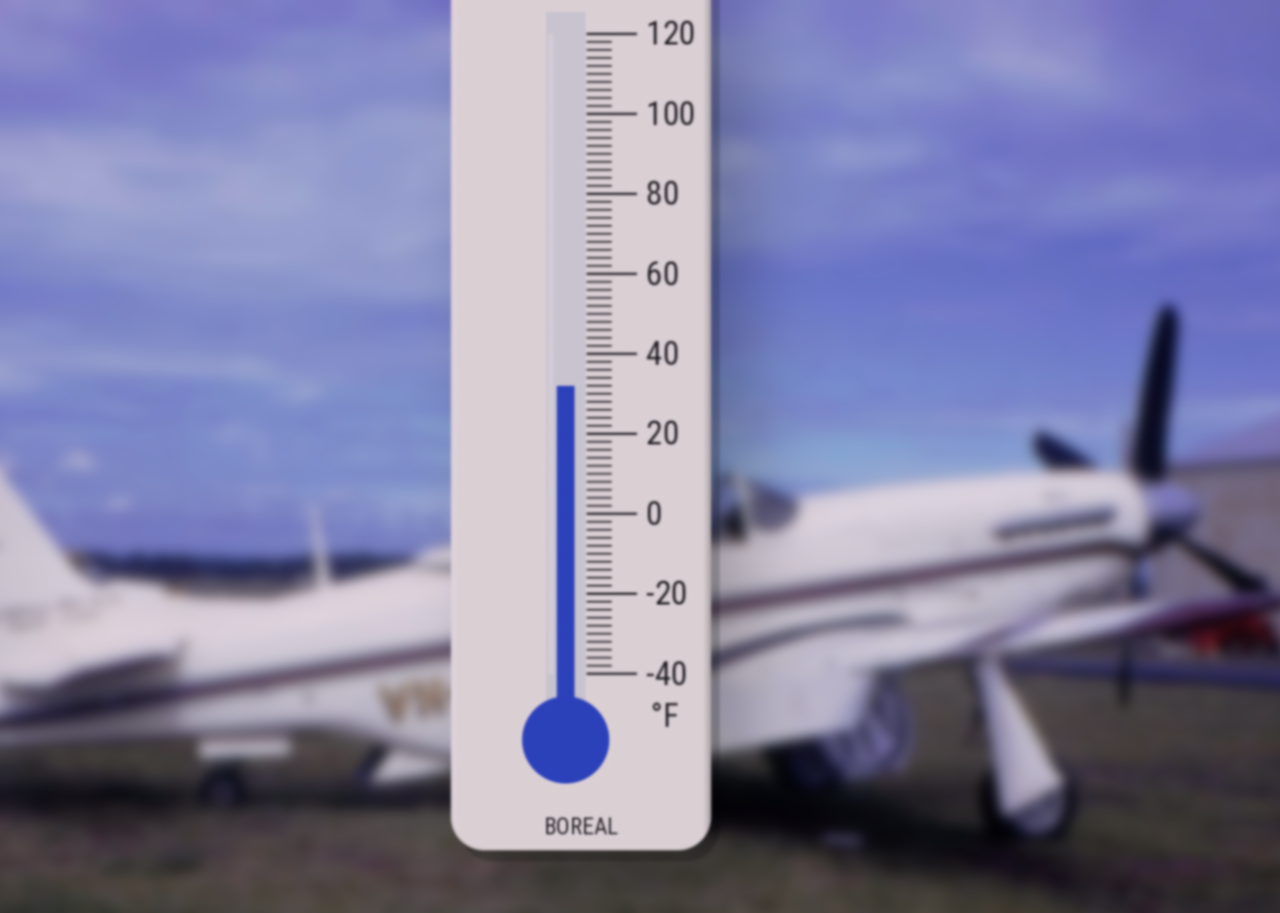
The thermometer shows {"value": 32, "unit": "°F"}
